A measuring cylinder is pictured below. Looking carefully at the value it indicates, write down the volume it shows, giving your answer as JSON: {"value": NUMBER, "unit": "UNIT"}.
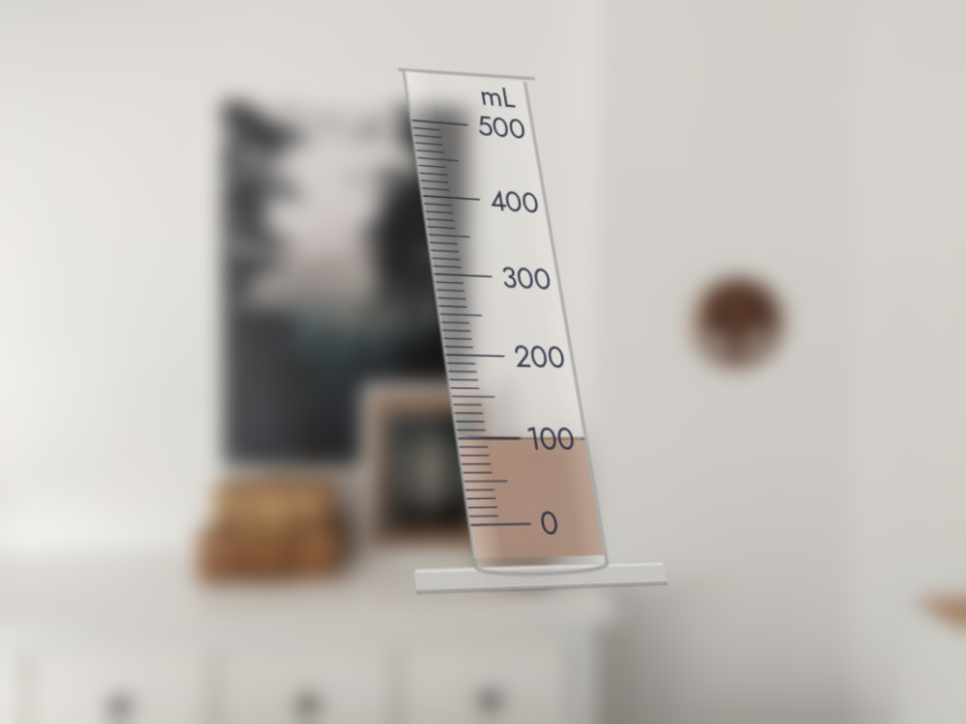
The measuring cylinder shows {"value": 100, "unit": "mL"}
